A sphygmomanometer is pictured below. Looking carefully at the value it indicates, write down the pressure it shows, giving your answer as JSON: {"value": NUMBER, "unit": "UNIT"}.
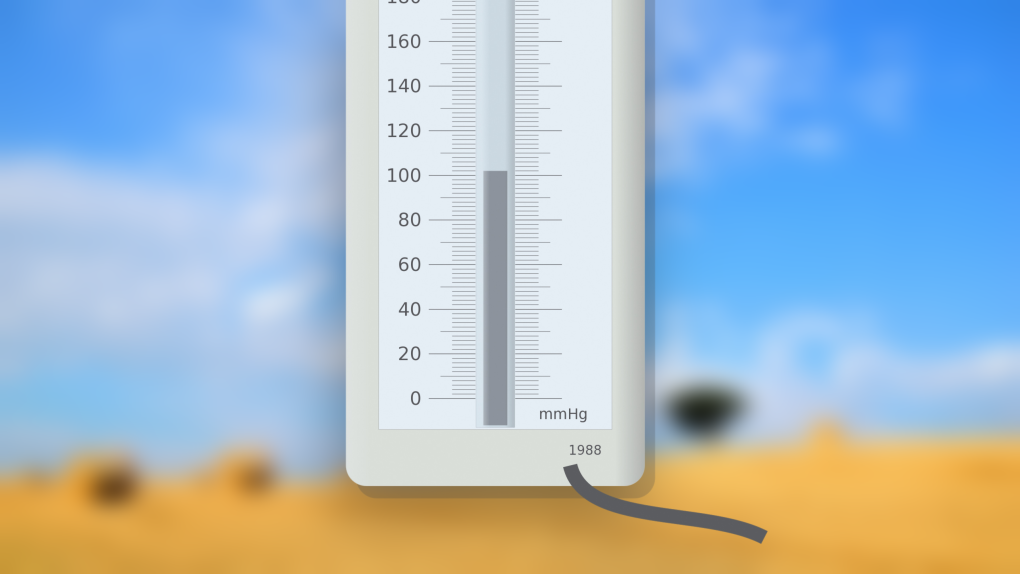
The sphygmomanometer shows {"value": 102, "unit": "mmHg"}
